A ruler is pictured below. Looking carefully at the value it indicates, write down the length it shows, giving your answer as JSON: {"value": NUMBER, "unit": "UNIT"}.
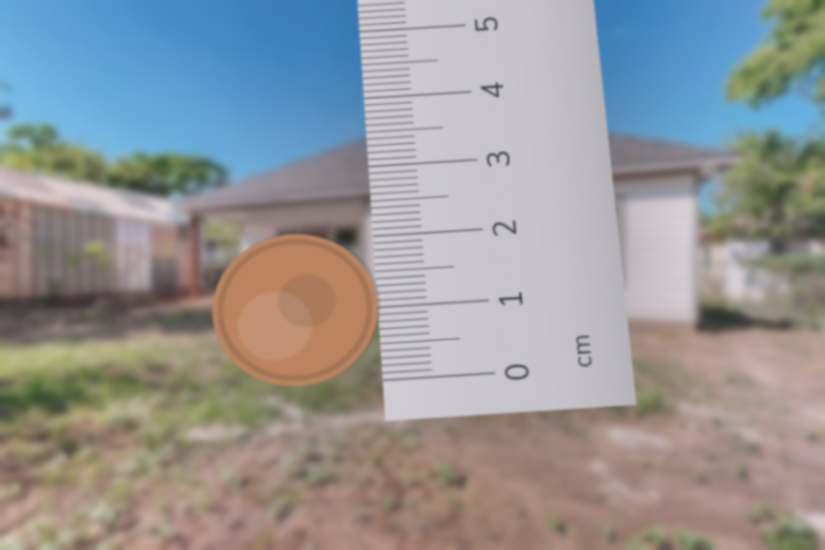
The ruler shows {"value": 2.1, "unit": "cm"}
